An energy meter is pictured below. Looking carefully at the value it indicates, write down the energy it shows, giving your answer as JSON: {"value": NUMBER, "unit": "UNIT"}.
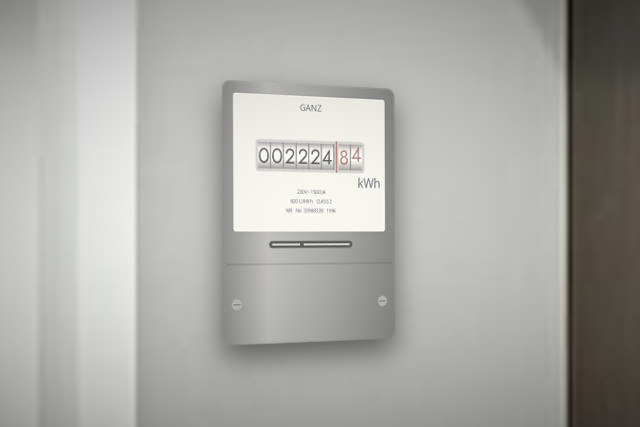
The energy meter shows {"value": 2224.84, "unit": "kWh"}
